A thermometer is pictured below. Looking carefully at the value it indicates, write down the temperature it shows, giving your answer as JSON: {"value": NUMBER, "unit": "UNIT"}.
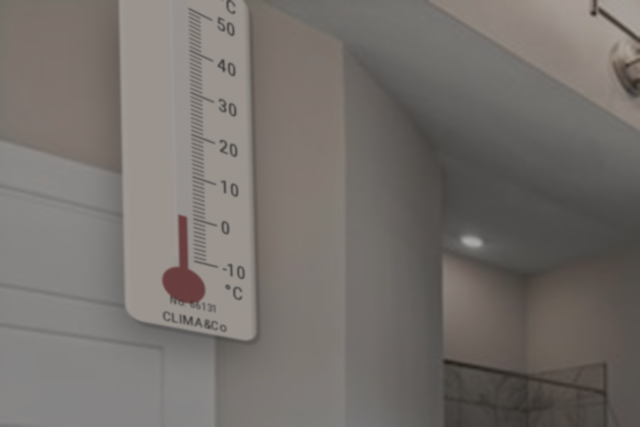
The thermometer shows {"value": 0, "unit": "°C"}
